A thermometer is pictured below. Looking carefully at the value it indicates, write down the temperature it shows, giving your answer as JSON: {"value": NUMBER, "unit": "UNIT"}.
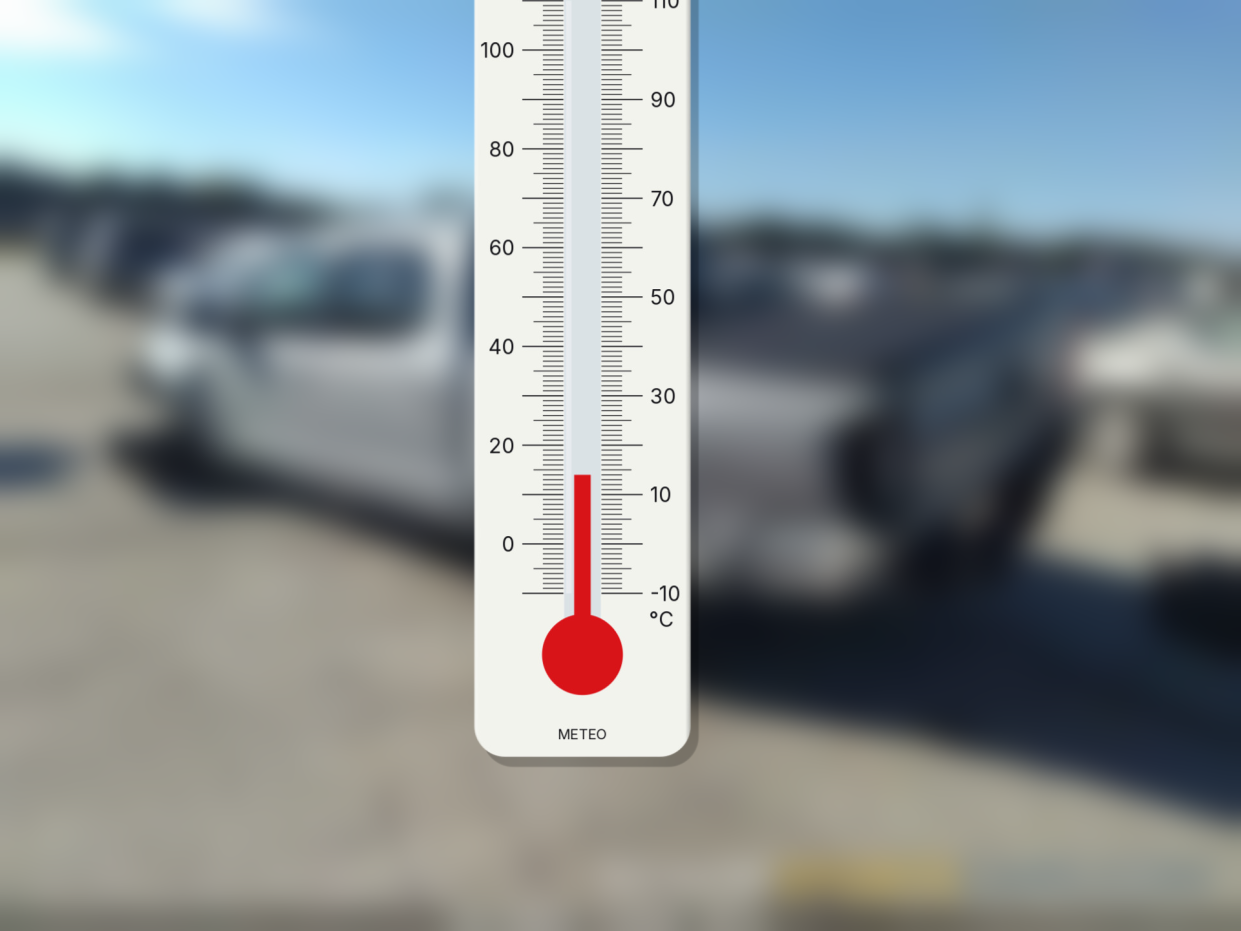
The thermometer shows {"value": 14, "unit": "°C"}
